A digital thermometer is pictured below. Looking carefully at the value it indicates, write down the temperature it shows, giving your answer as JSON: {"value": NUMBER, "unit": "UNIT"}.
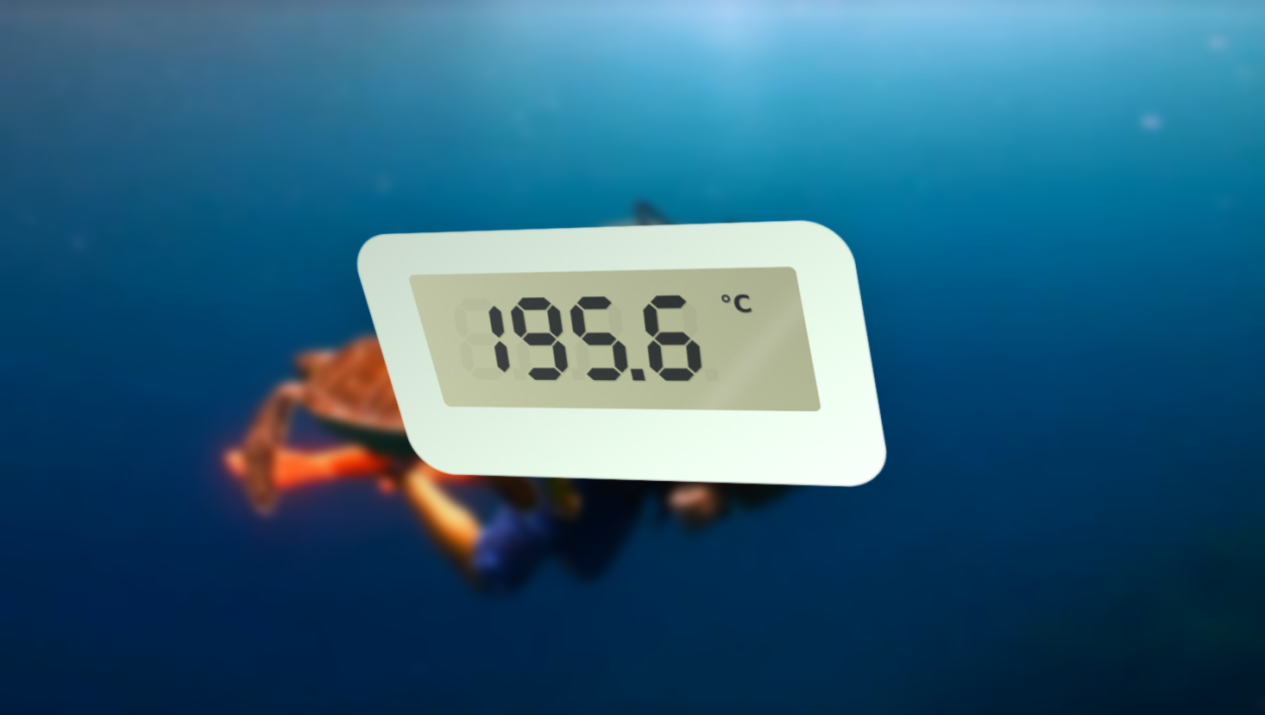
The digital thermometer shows {"value": 195.6, "unit": "°C"}
